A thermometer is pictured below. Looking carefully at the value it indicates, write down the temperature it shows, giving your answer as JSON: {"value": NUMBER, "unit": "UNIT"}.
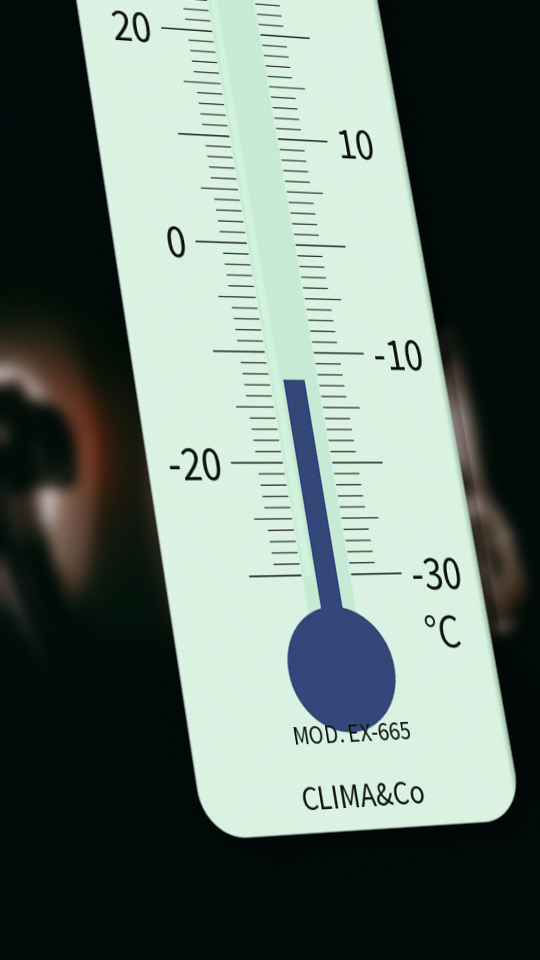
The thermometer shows {"value": -12.5, "unit": "°C"}
